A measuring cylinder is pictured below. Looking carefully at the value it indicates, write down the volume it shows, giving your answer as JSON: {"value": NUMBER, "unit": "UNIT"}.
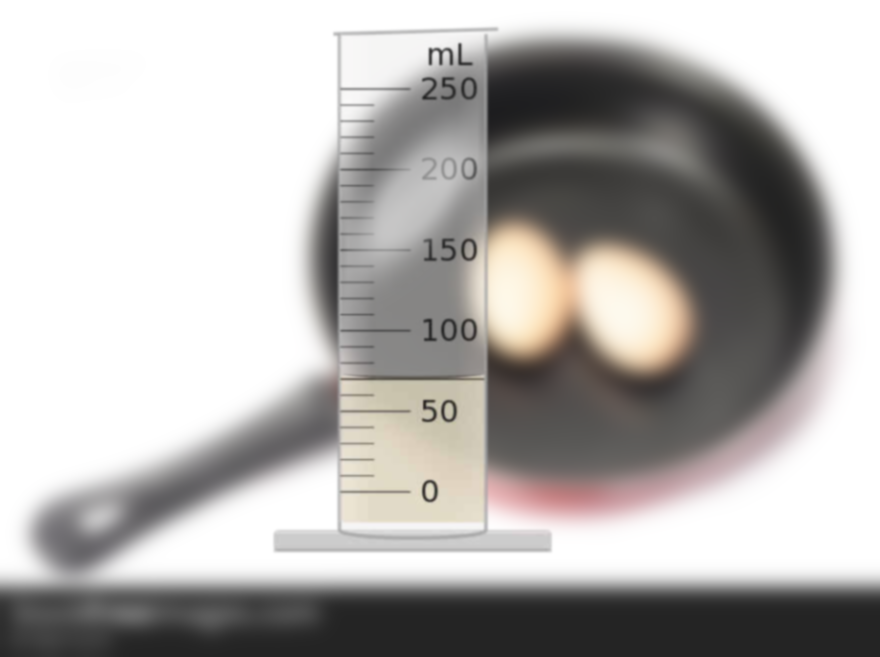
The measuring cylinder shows {"value": 70, "unit": "mL"}
